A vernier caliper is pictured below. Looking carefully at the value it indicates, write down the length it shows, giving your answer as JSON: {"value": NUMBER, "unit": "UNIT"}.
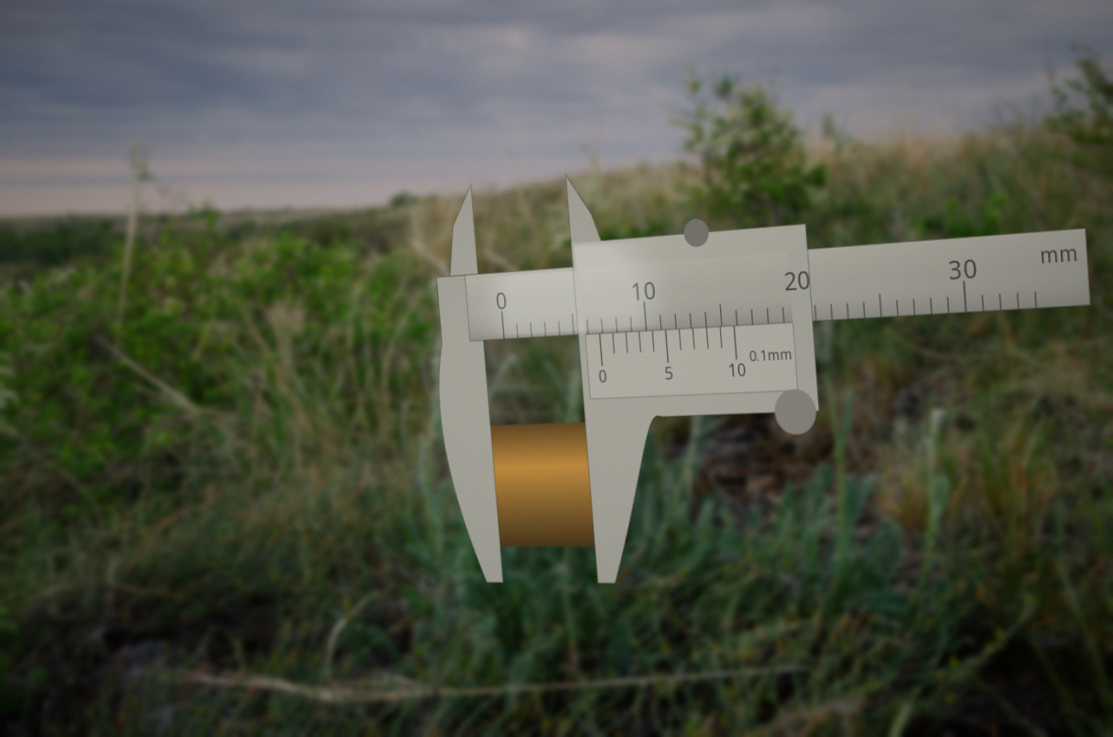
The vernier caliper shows {"value": 6.8, "unit": "mm"}
